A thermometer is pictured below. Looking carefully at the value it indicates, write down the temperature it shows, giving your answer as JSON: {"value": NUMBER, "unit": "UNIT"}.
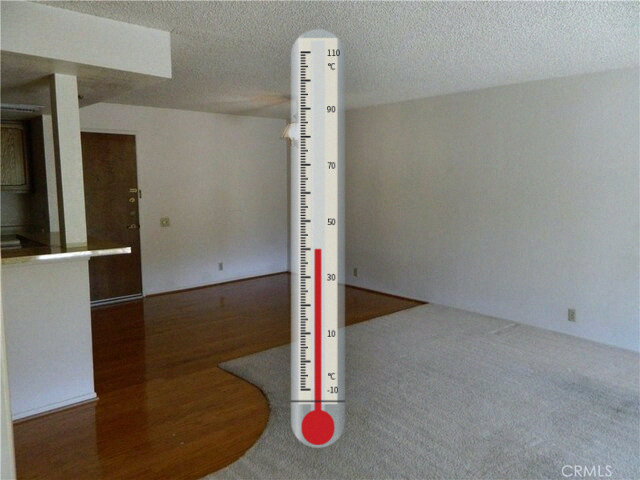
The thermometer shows {"value": 40, "unit": "°C"}
